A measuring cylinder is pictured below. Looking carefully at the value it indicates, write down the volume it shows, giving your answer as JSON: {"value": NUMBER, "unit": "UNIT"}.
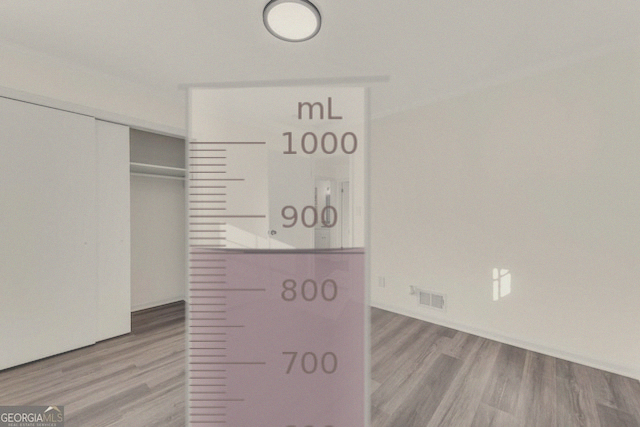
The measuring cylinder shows {"value": 850, "unit": "mL"}
